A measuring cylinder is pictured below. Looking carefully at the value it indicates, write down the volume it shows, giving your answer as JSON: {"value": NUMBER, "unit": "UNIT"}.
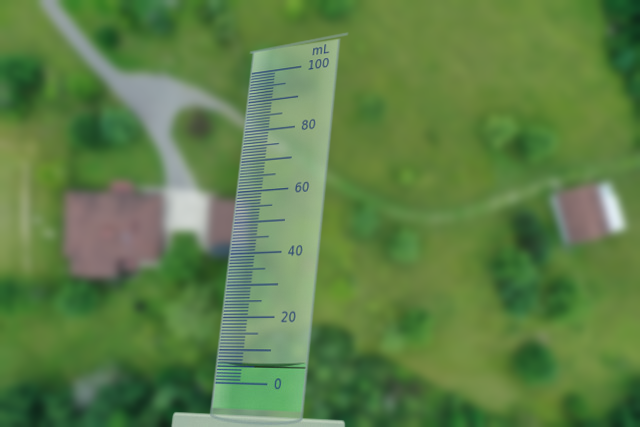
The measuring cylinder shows {"value": 5, "unit": "mL"}
